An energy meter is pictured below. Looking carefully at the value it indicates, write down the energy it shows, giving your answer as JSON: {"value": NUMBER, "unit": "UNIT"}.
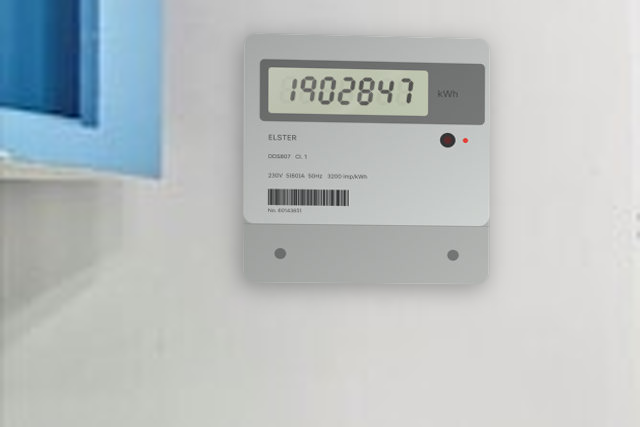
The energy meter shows {"value": 1902847, "unit": "kWh"}
